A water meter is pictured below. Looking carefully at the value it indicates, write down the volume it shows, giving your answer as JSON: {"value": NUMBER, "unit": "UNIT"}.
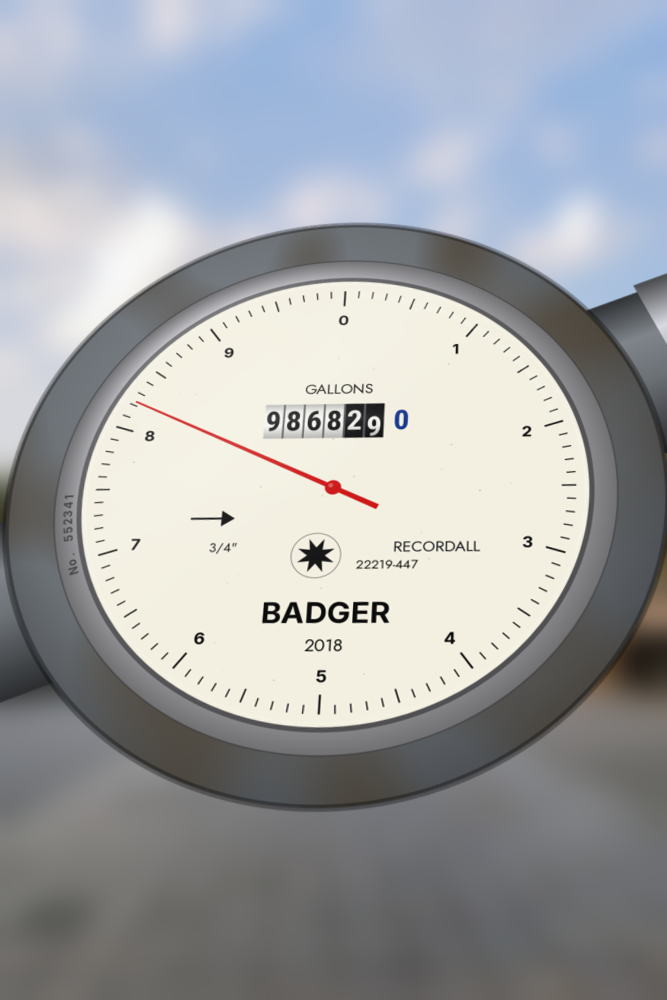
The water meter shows {"value": 9868288.2, "unit": "gal"}
